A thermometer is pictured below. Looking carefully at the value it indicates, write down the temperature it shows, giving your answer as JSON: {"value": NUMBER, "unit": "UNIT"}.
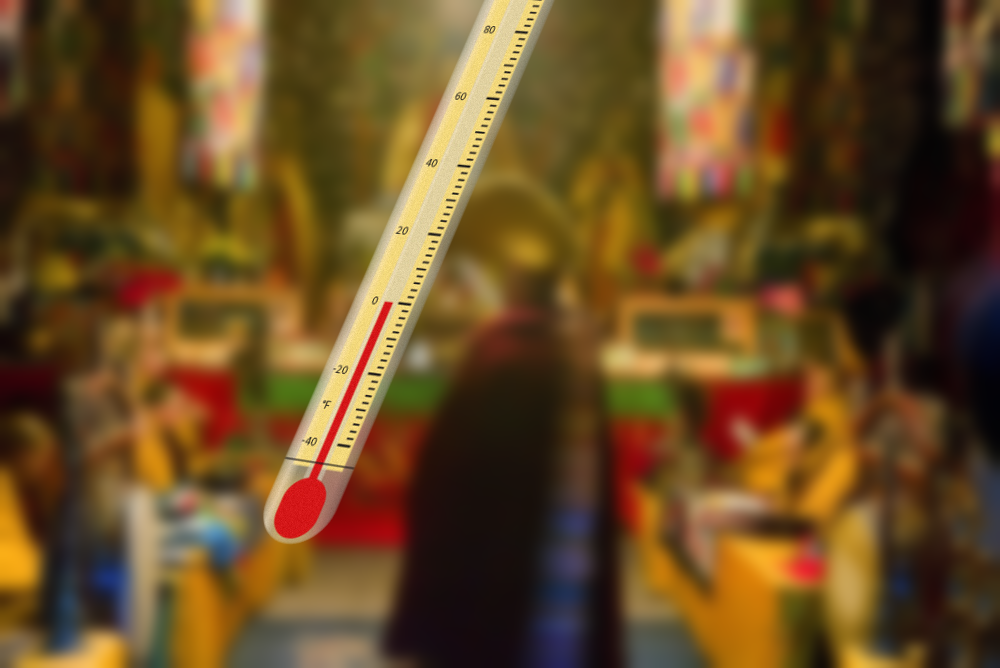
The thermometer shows {"value": 0, "unit": "°F"}
